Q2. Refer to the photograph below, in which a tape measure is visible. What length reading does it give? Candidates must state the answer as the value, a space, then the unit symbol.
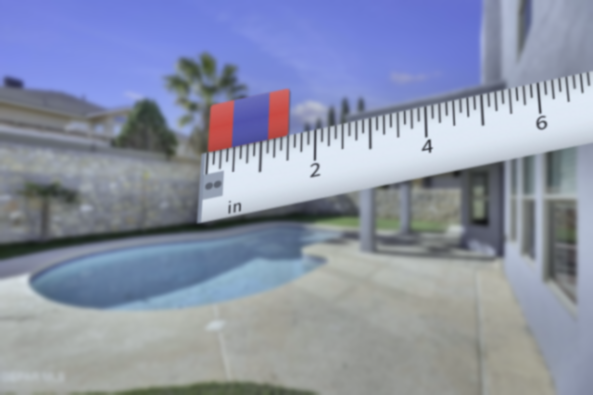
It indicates 1.5 in
